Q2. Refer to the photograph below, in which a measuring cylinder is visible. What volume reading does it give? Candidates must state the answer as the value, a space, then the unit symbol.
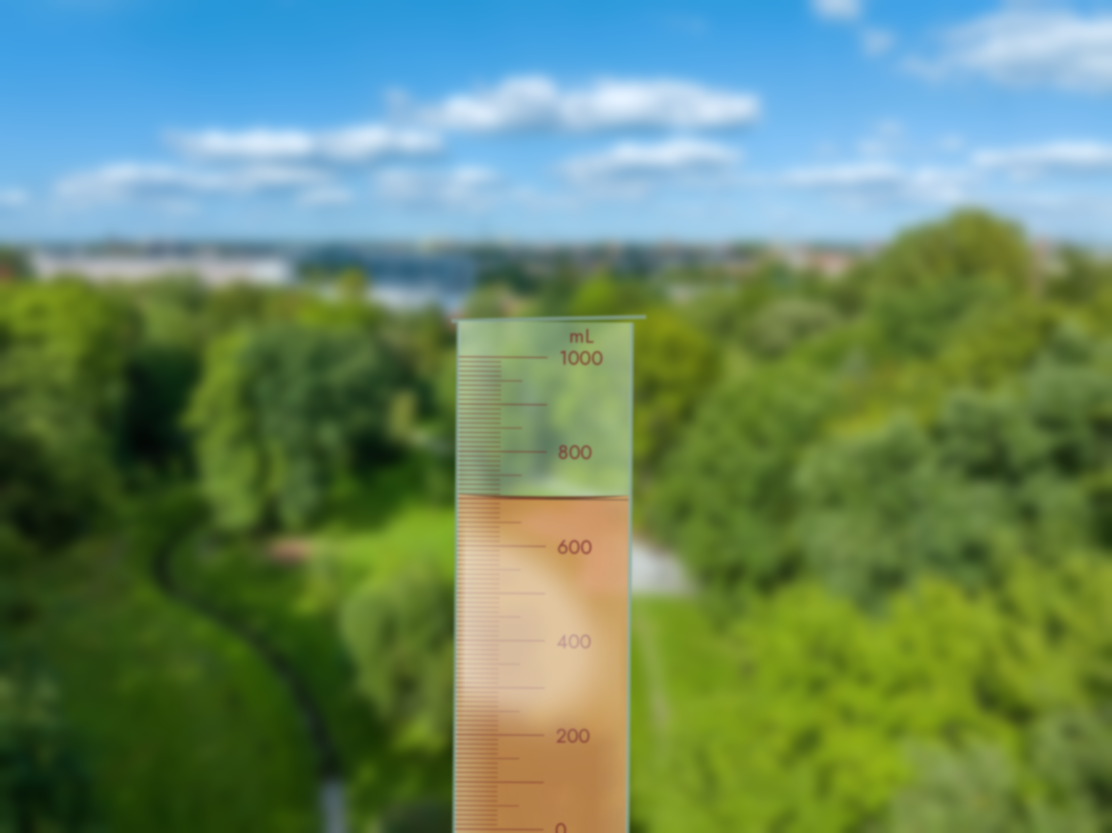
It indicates 700 mL
